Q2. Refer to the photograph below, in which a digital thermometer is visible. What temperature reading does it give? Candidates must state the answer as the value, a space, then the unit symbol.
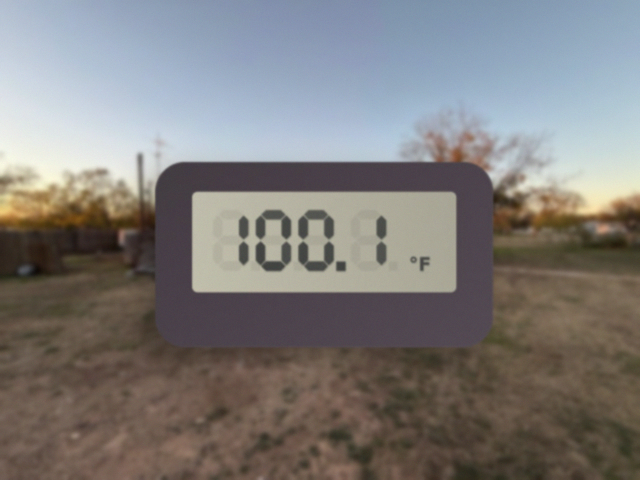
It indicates 100.1 °F
